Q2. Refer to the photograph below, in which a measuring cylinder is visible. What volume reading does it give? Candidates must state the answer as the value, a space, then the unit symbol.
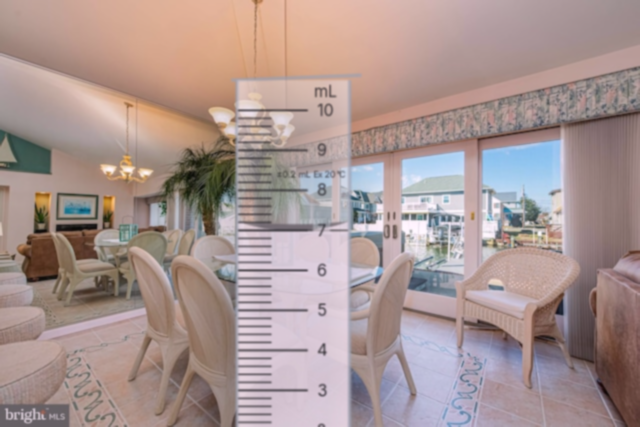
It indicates 7 mL
